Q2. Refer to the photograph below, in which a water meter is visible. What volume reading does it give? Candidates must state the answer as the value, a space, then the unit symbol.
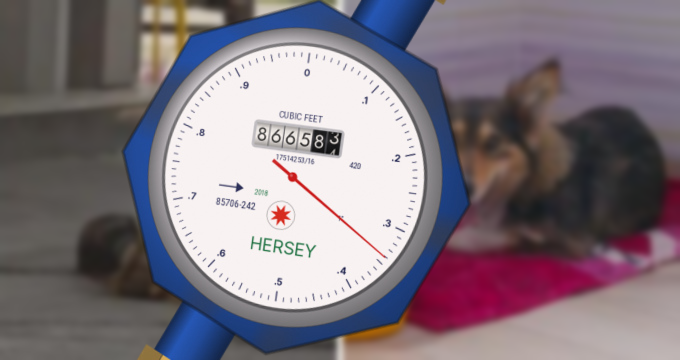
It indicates 866583.34 ft³
